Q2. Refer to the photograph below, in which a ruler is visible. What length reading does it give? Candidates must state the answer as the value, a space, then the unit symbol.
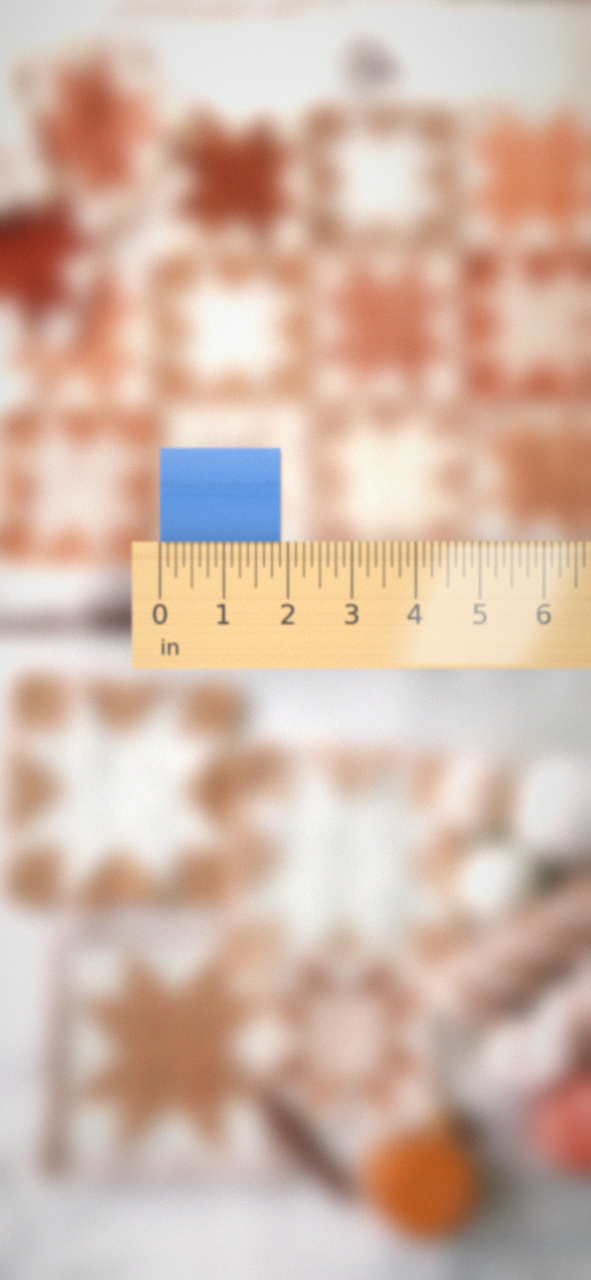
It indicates 1.875 in
